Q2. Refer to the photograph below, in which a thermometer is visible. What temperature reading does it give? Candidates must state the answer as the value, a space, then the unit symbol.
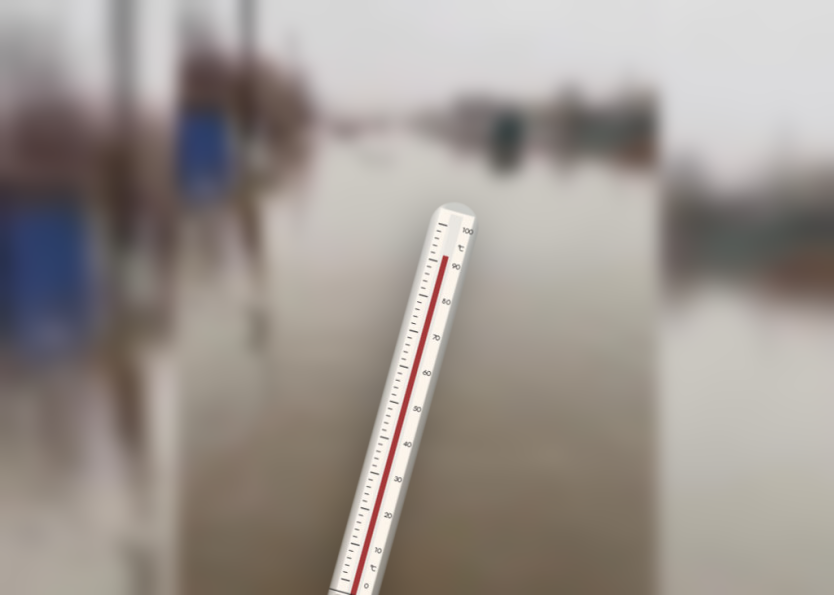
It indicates 92 °C
